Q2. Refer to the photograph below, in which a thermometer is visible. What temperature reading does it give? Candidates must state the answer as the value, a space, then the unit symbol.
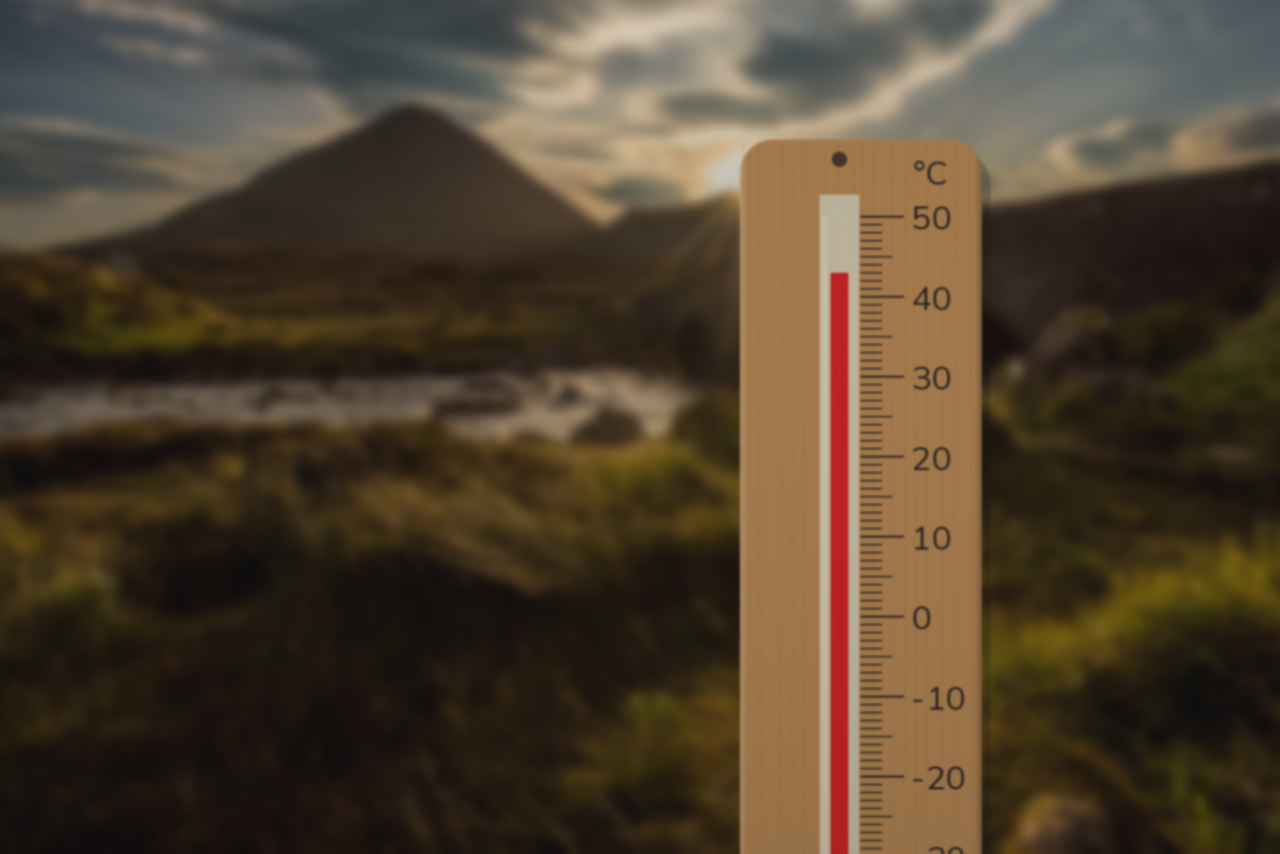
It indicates 43 °C
